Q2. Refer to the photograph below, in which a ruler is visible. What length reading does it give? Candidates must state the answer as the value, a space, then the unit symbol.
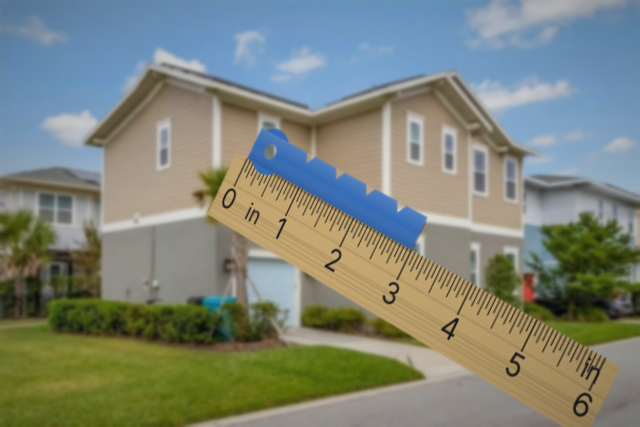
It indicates 3 in
